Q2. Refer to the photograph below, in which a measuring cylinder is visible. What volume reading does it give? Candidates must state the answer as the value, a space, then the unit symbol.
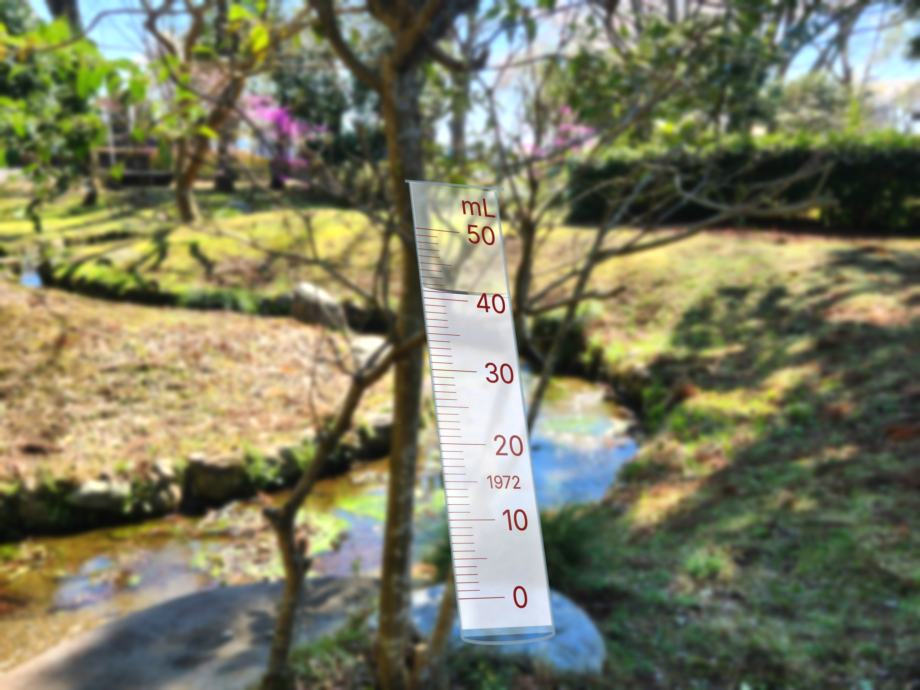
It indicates 41 mL
